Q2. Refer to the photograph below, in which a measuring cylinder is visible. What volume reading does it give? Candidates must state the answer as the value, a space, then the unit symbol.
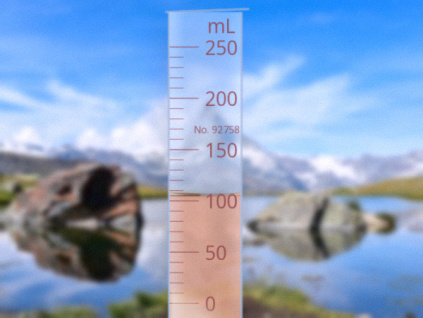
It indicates 105 mL
